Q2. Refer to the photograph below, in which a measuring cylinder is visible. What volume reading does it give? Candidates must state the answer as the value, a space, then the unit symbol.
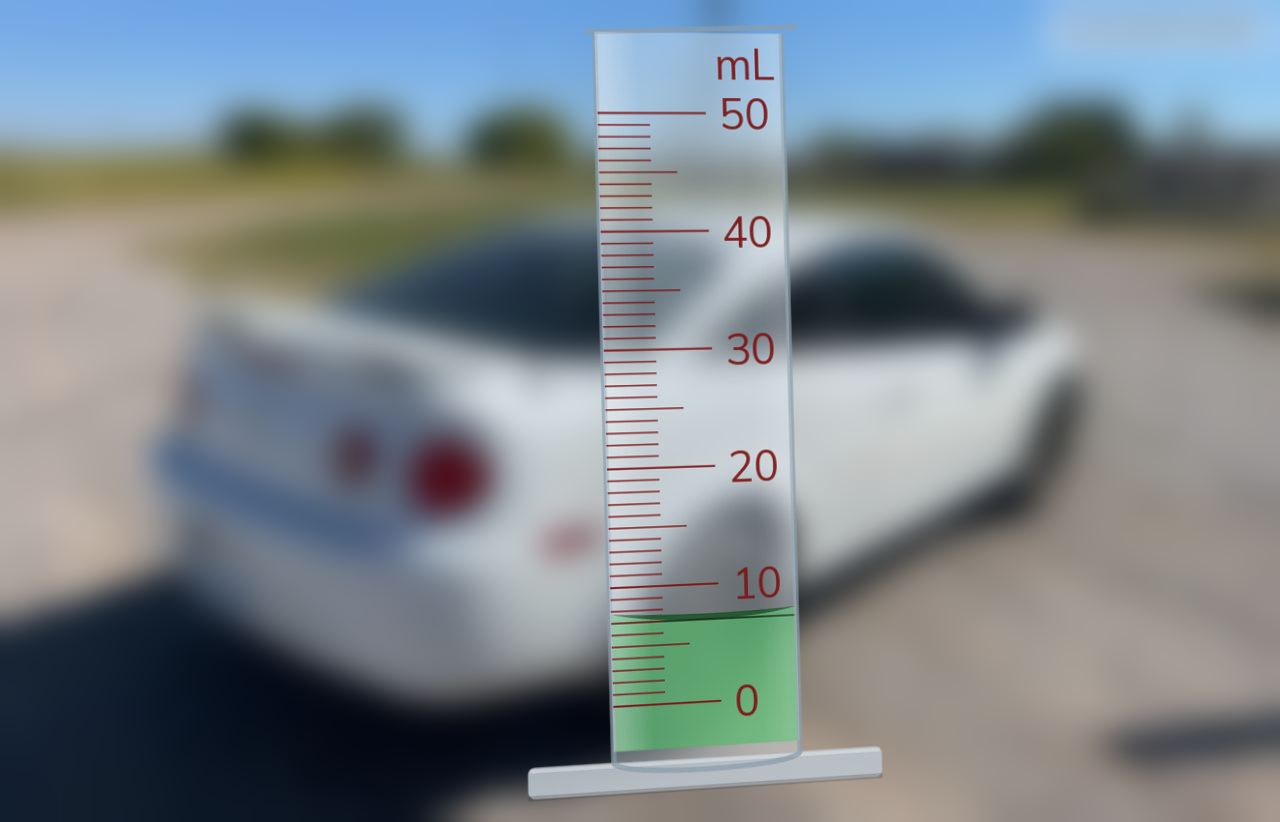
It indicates 7 mL
